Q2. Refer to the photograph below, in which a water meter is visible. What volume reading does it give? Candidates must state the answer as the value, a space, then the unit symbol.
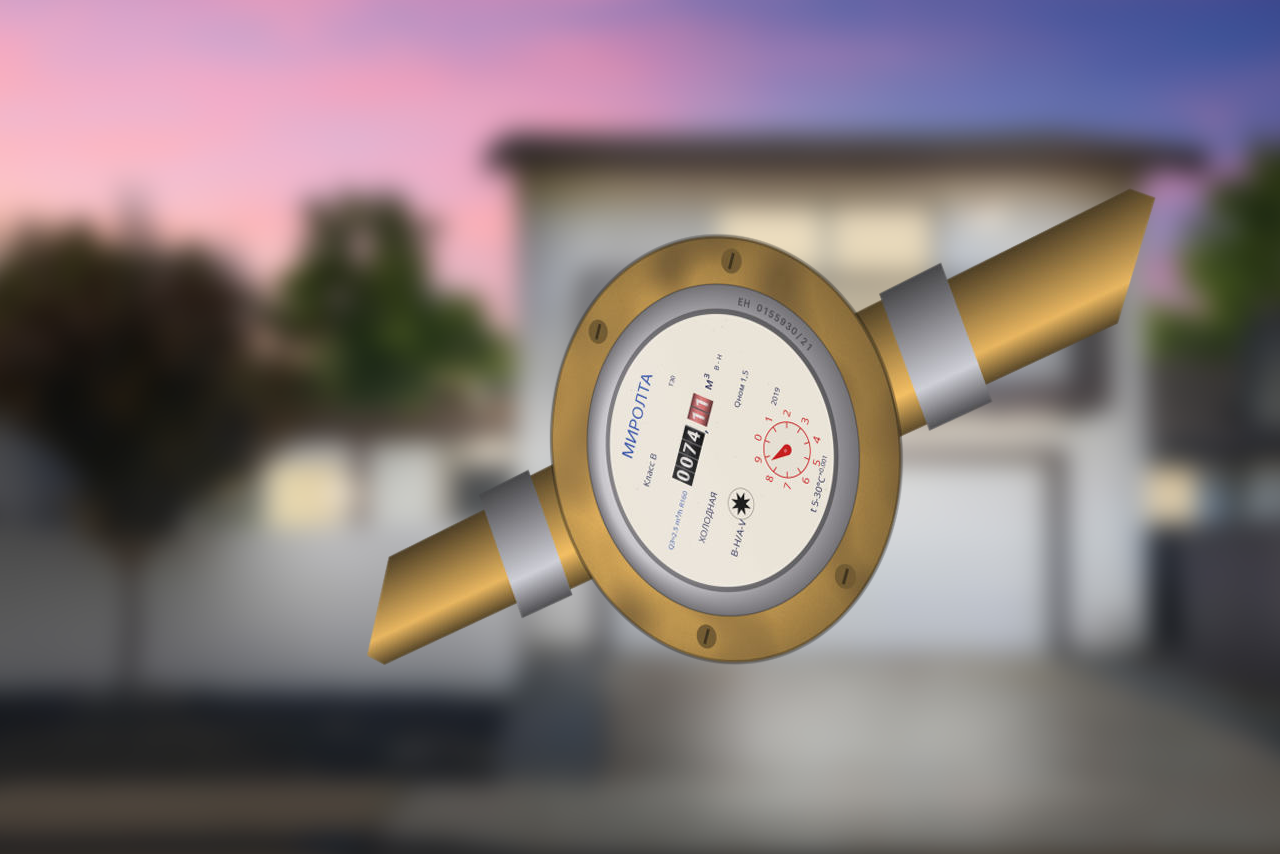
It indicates 74.118 m³
